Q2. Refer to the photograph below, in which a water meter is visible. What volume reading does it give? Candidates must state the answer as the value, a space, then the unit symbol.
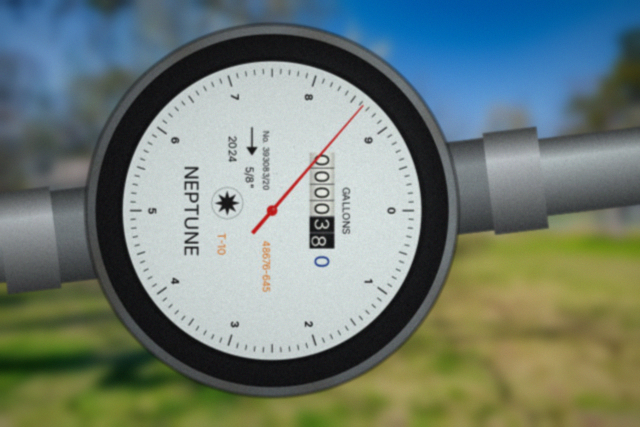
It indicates 378.6 gal
